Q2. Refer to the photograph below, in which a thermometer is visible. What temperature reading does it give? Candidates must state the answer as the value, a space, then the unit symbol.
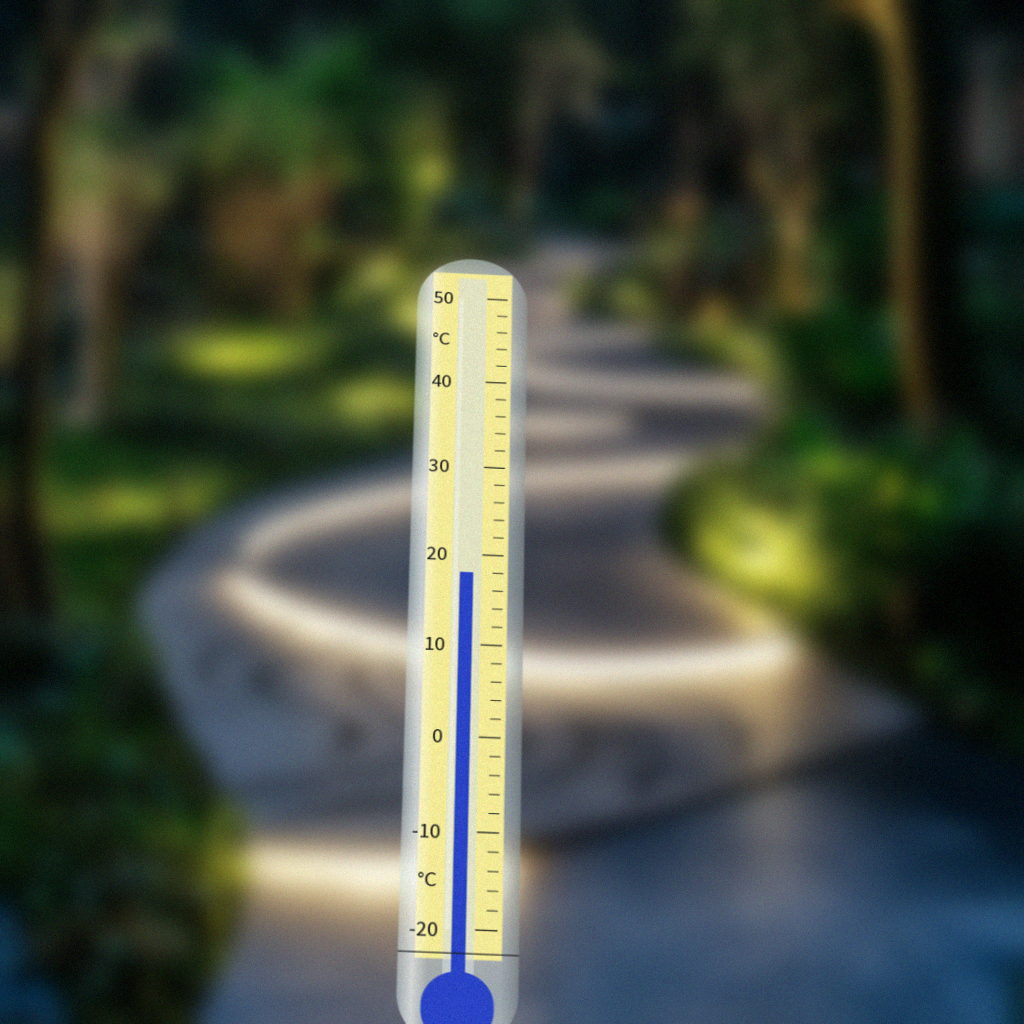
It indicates 18 °C
